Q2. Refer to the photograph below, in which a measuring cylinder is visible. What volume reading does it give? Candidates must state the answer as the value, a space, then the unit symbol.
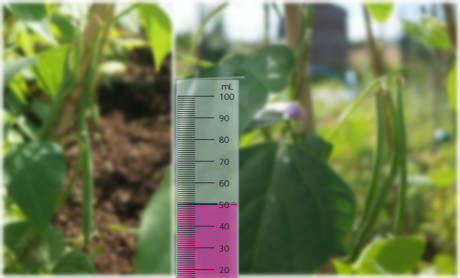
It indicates 50 mL
